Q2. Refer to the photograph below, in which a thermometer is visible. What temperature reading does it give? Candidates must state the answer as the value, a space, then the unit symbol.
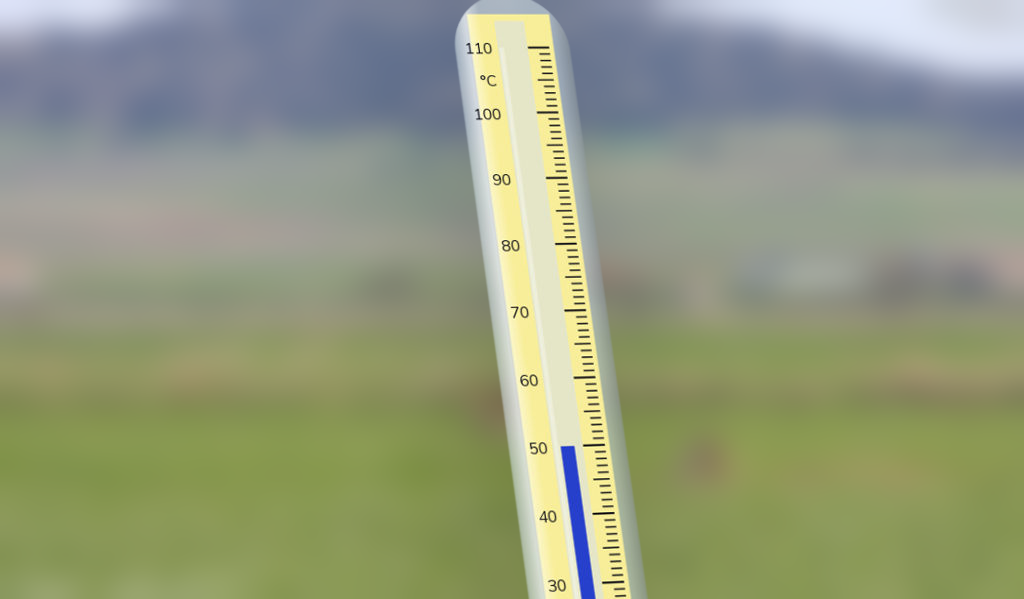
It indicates 50 °C
